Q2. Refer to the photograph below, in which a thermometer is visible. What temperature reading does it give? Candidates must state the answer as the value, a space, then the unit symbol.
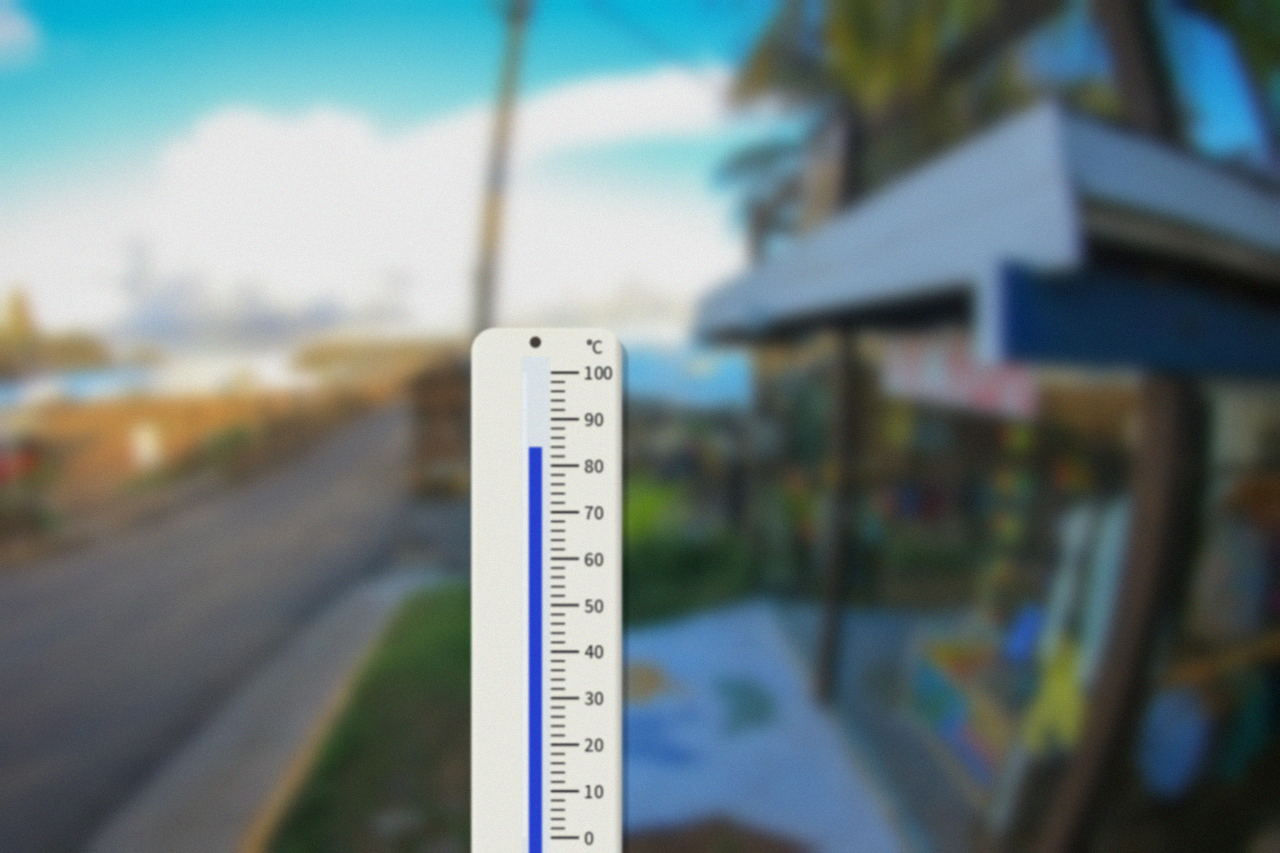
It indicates 84 °C
